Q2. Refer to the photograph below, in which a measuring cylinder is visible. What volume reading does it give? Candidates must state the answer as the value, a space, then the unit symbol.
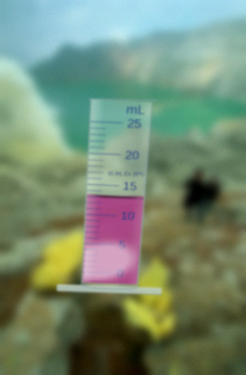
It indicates 13 mL
